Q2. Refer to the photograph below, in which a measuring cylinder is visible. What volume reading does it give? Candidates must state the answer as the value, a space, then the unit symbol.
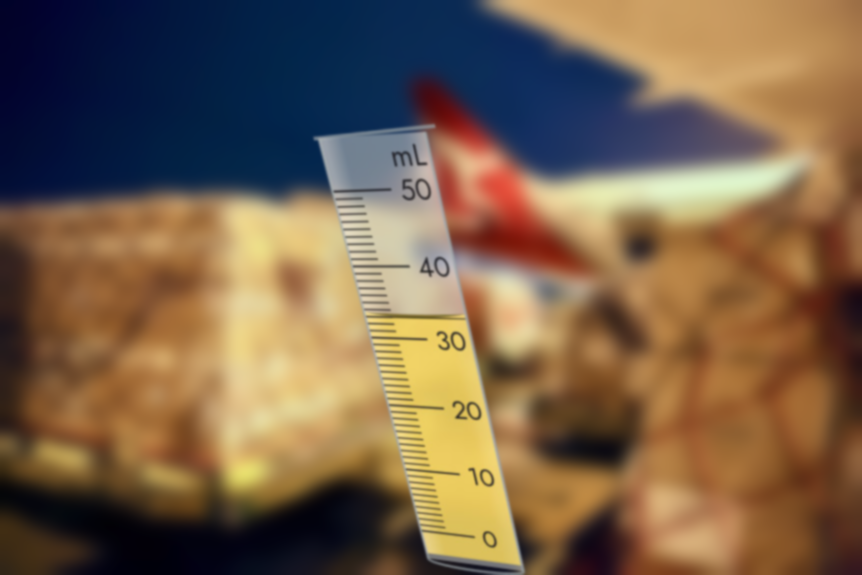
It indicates 33 mL
